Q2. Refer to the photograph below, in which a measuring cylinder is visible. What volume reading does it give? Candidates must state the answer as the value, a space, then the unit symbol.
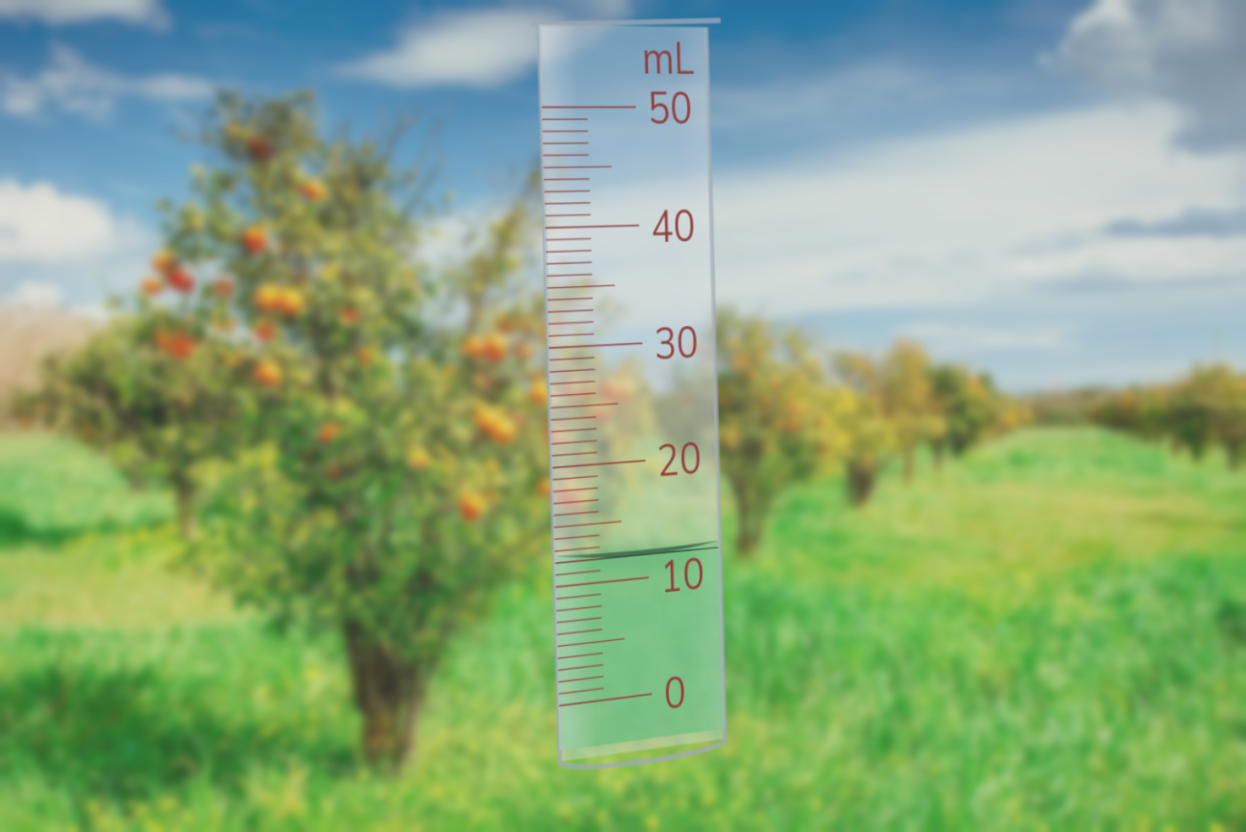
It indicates 12 mL
